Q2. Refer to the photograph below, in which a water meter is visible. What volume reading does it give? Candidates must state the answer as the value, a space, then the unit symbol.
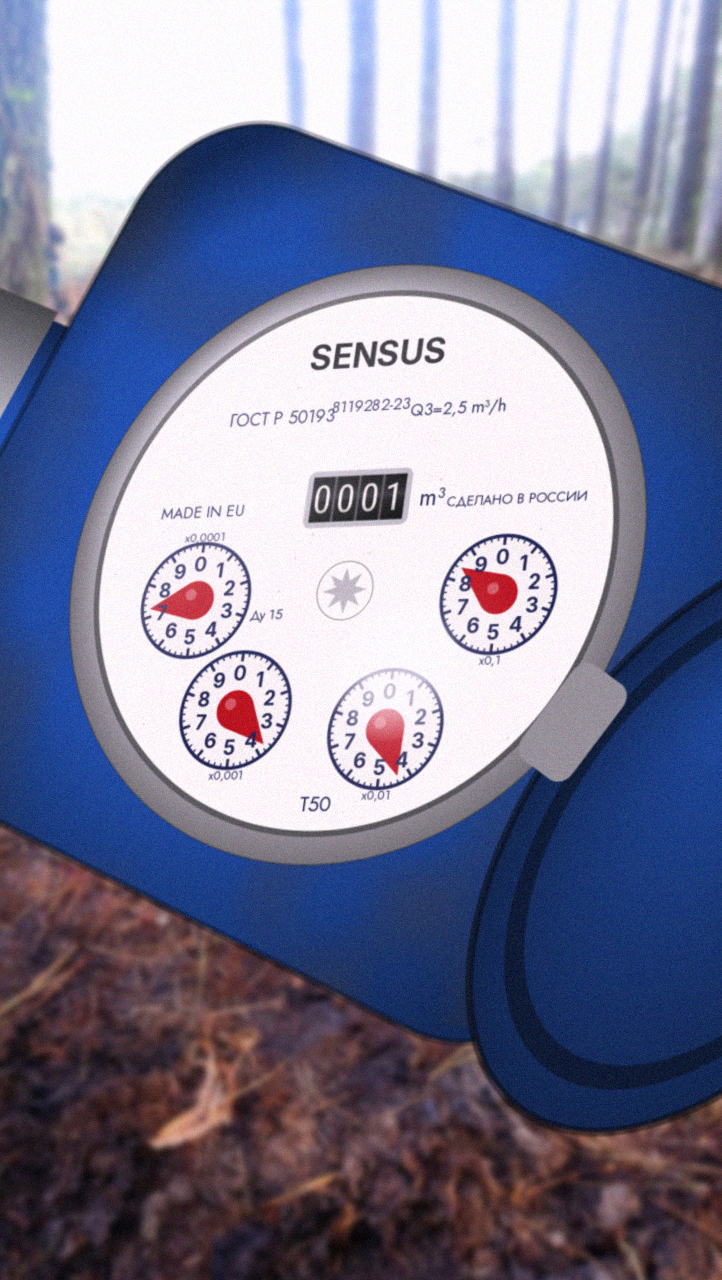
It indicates 1.8437 m³
